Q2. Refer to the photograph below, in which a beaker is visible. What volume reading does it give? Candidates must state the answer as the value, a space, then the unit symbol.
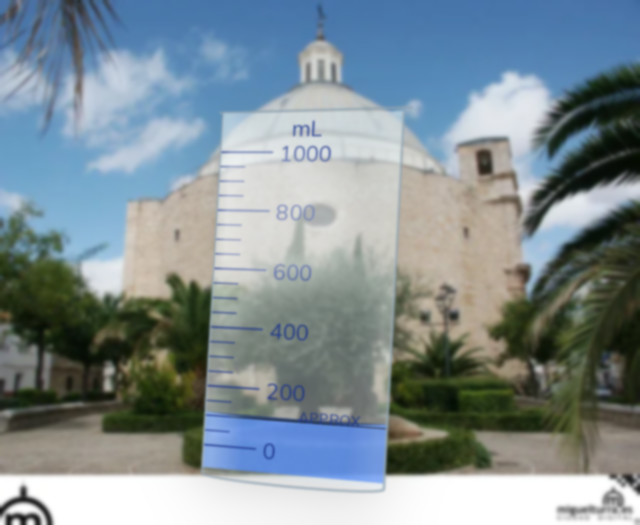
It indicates 100 mL
